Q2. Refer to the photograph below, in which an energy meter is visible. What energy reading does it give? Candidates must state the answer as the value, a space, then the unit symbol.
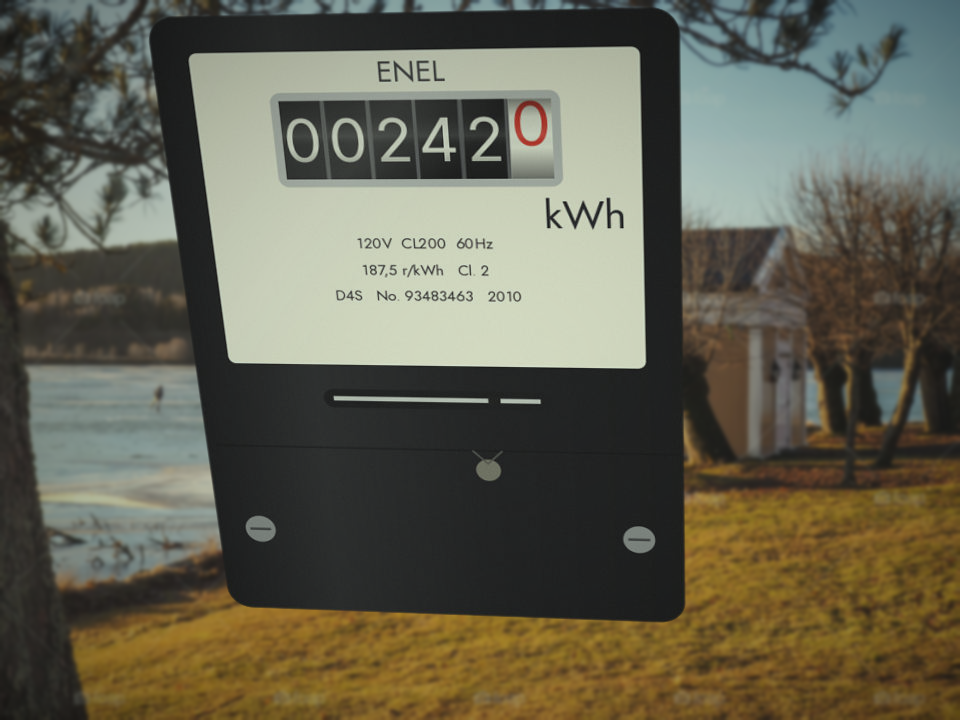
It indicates 242.0 kWh
